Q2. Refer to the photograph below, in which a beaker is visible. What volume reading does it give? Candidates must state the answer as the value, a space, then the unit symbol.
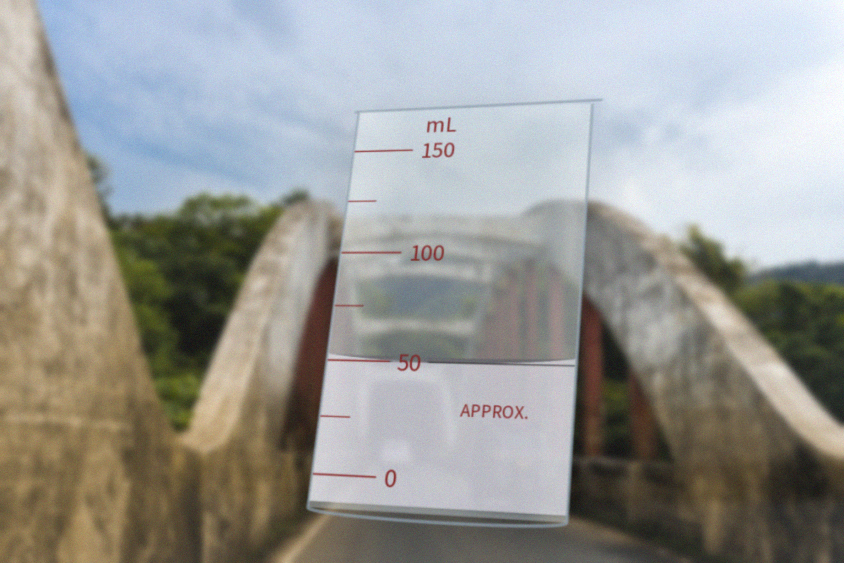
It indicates 50 mL
